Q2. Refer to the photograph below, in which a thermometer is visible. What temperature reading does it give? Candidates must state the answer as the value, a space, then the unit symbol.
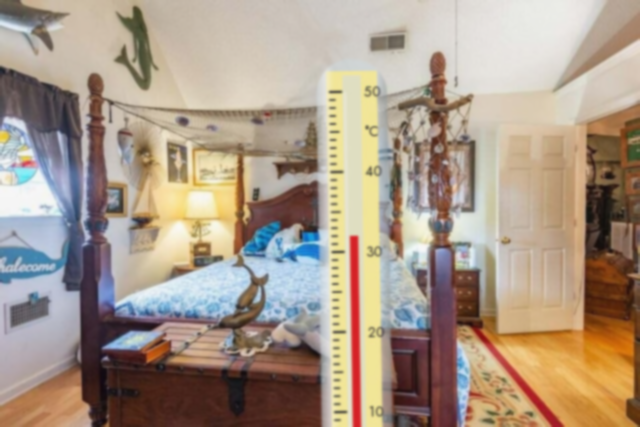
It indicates 32 °C
